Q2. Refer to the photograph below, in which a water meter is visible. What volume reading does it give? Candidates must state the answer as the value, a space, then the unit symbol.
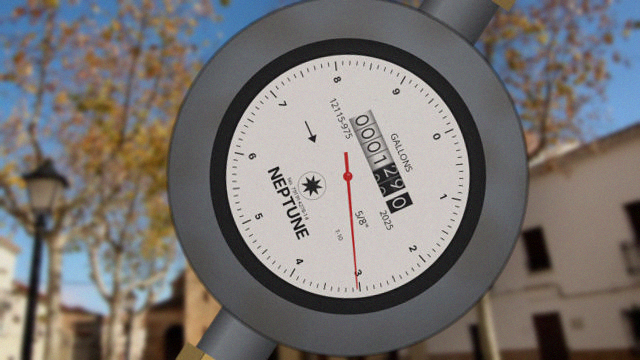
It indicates 1293.0 gal
